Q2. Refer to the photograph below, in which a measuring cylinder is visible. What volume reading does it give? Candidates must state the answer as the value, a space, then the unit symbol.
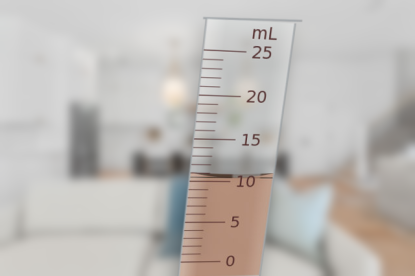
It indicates 10.5 mL
